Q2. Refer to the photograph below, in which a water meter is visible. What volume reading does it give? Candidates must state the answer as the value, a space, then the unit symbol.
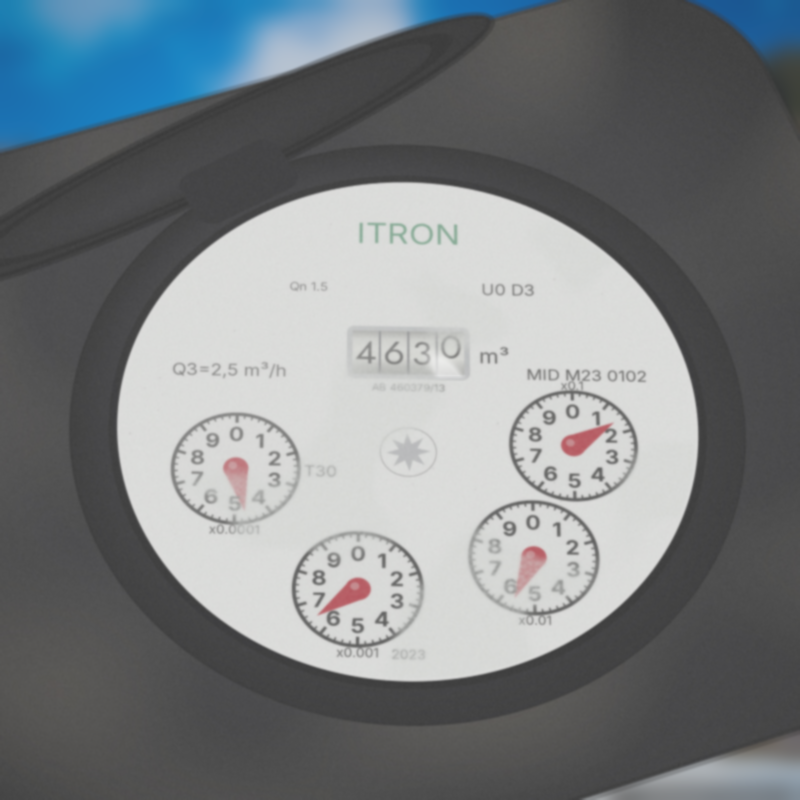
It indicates 4630.1564 m³
